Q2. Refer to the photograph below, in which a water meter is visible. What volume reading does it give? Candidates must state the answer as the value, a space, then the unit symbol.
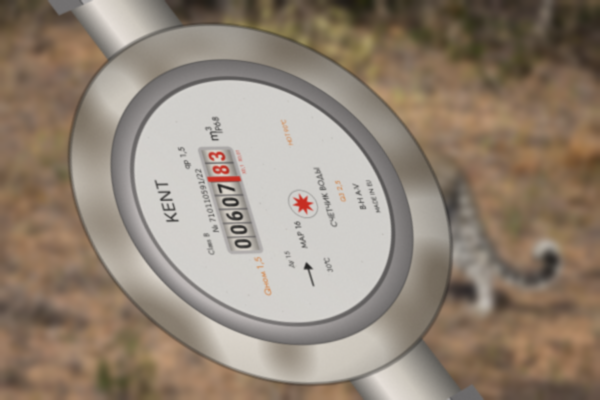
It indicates 607.83 m³
